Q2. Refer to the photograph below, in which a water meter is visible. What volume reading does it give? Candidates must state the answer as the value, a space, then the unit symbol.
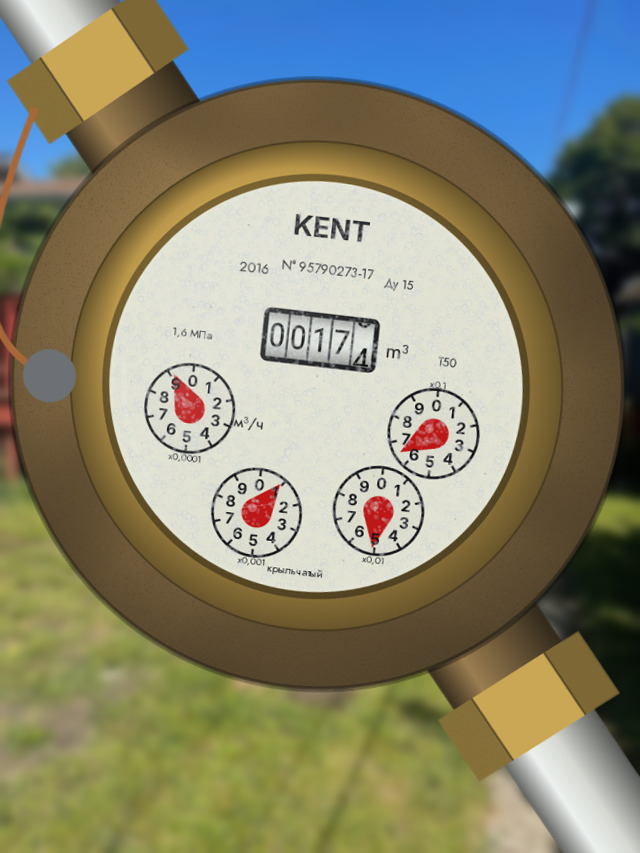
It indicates 173.6509 m³
